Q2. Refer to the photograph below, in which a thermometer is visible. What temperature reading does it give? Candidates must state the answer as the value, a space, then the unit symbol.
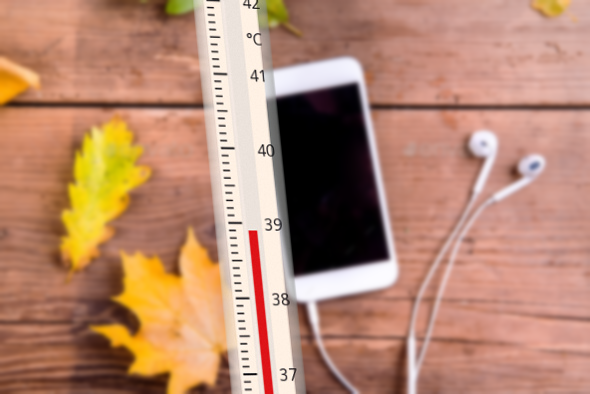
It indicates 38.9 °C
